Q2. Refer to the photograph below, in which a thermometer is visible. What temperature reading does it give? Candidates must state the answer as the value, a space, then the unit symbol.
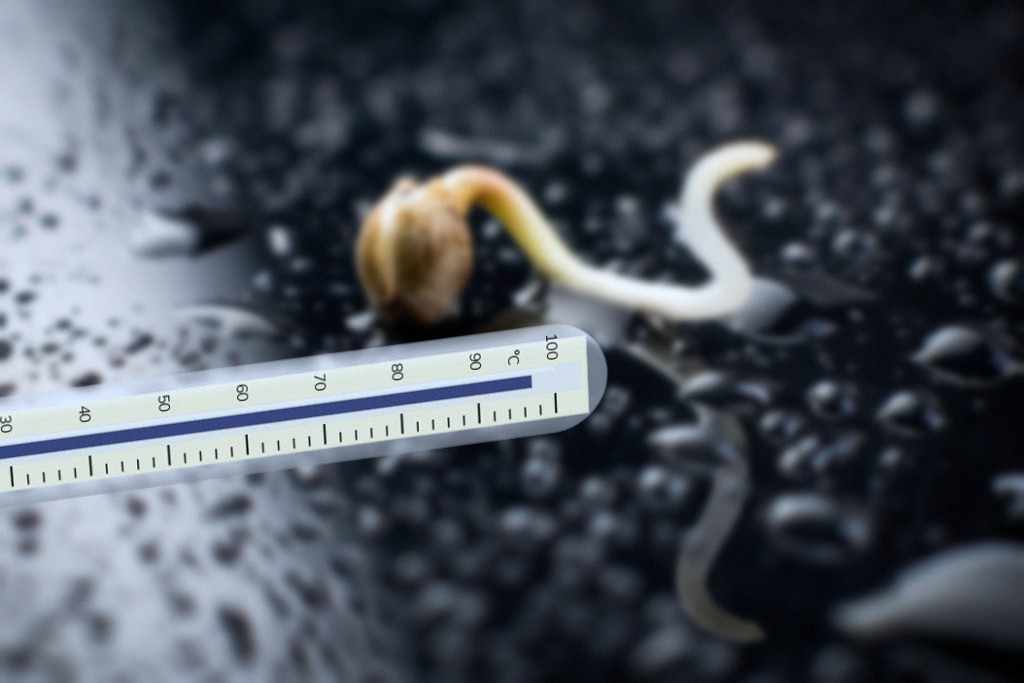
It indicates 97 °C
